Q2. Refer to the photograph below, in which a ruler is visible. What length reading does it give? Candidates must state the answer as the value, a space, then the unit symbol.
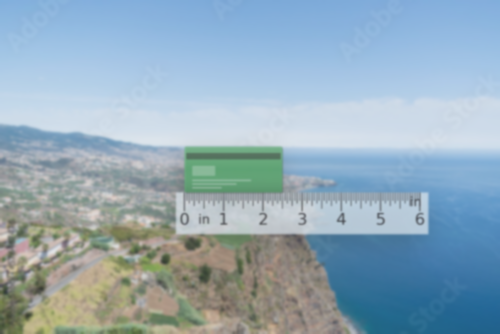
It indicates 2.5 in
